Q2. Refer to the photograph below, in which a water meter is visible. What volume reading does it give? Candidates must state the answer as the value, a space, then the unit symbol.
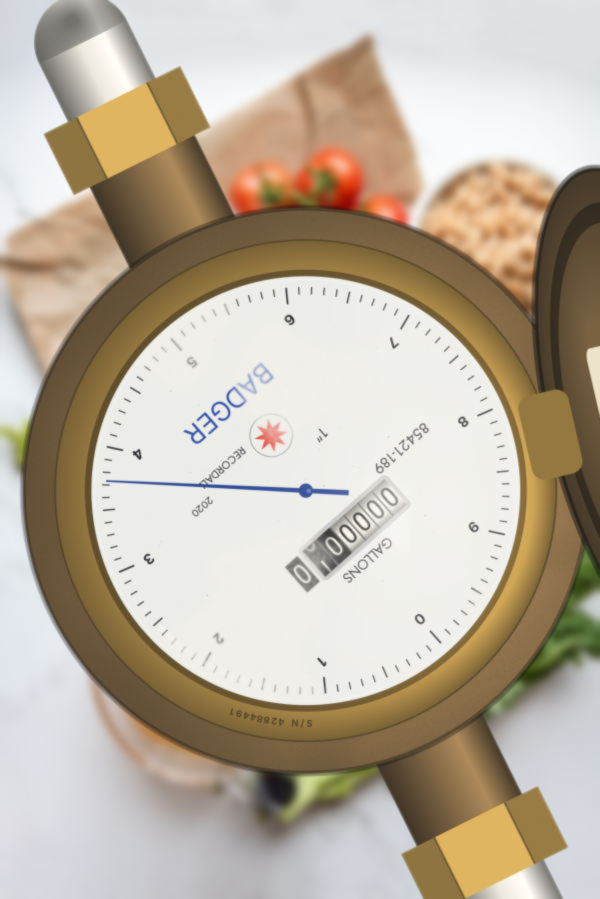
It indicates 13.7 gal
